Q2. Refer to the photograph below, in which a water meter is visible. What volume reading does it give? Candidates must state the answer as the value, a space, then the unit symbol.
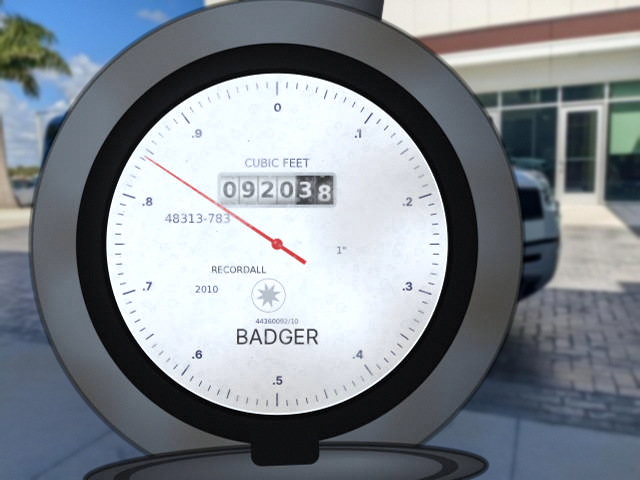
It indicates 92037.84 ft³
